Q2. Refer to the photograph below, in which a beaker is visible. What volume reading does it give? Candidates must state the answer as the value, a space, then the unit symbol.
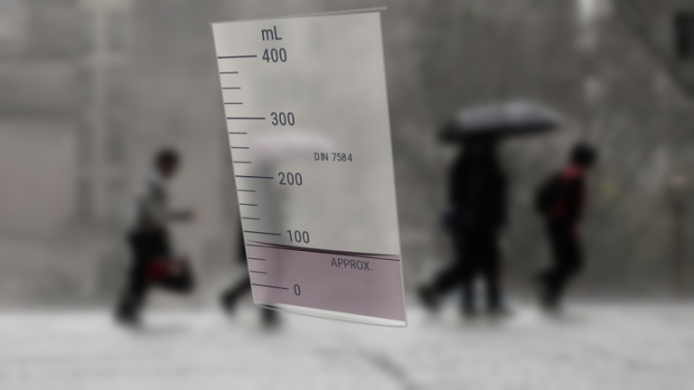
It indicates 75 mL
